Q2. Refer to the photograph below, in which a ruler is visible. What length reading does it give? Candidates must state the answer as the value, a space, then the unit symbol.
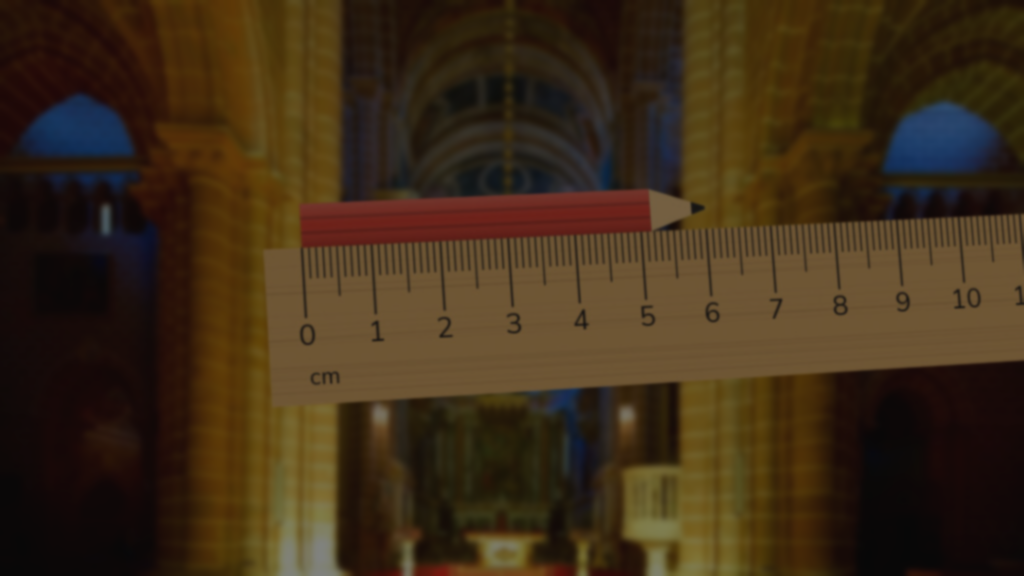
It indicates 6 cm
